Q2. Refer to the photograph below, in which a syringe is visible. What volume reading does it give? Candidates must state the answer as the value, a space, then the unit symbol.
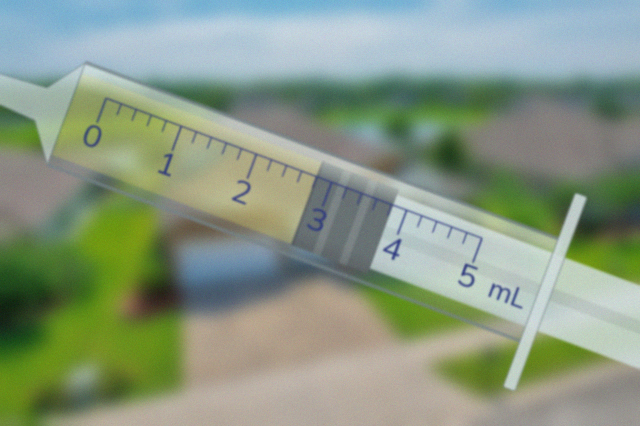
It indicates 2.8 mL
